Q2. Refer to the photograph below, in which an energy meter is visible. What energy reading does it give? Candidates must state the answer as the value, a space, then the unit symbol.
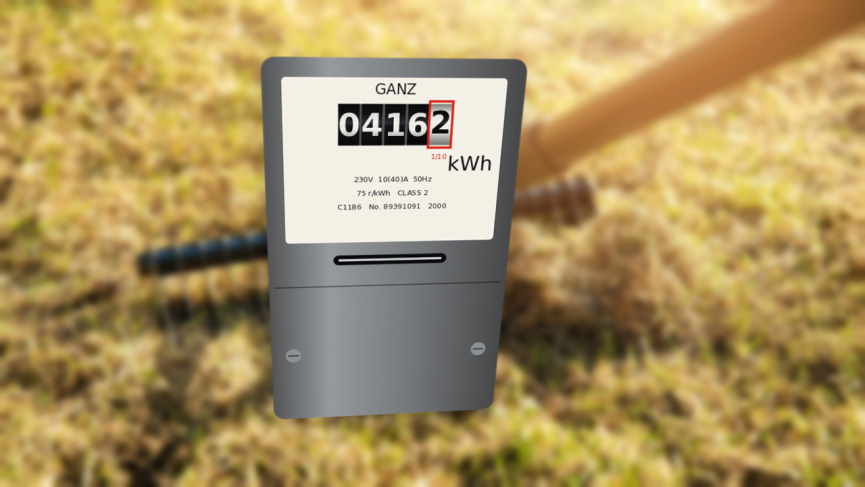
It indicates 416.2 kWh
